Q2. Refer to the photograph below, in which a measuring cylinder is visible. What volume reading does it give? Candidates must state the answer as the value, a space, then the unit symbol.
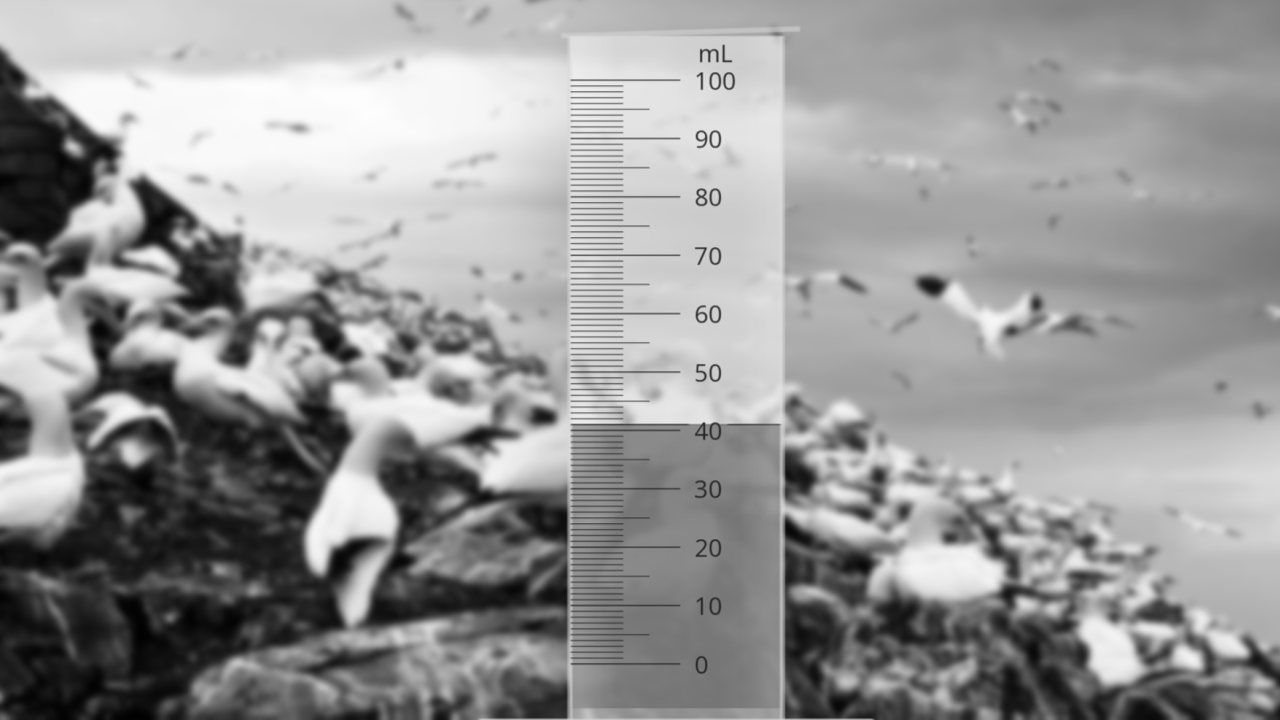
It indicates 41 mL
